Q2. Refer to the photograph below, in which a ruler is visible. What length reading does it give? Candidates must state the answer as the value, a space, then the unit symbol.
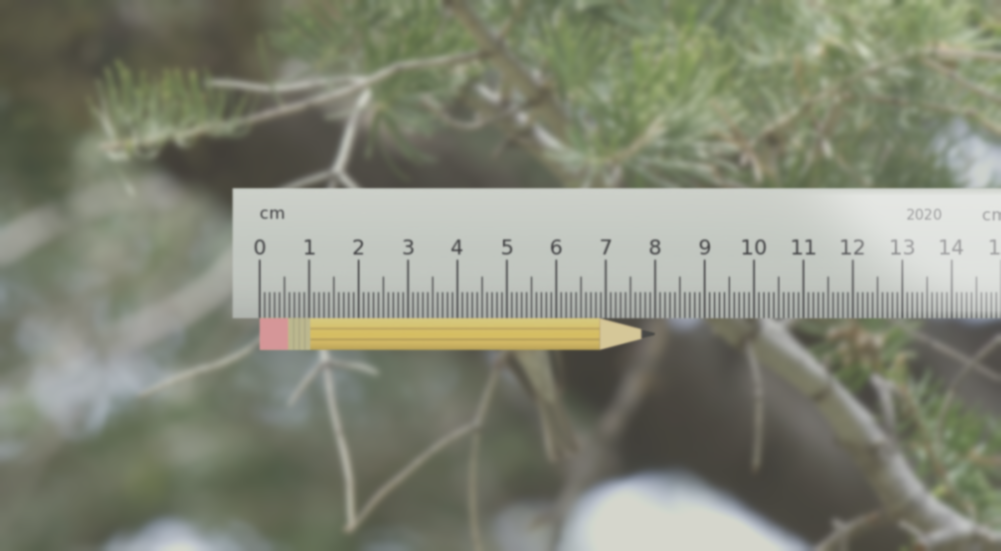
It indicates 8 cm
